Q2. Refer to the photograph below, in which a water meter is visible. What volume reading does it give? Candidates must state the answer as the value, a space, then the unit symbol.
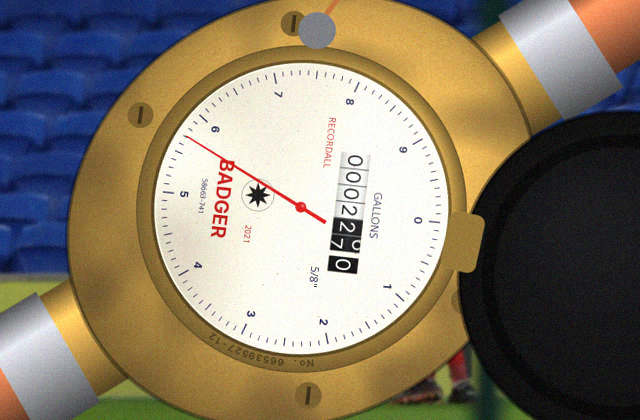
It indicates 2265.7 gal
